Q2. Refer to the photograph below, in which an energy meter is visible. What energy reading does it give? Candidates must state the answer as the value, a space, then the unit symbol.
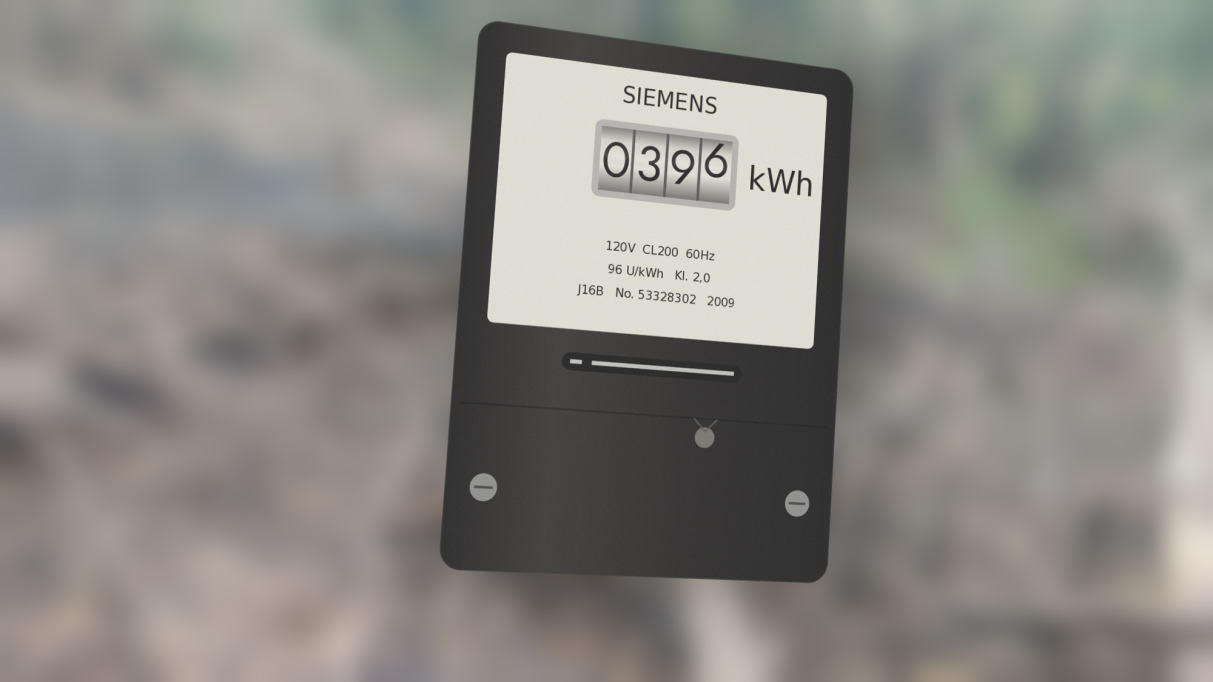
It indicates 396 kWh
